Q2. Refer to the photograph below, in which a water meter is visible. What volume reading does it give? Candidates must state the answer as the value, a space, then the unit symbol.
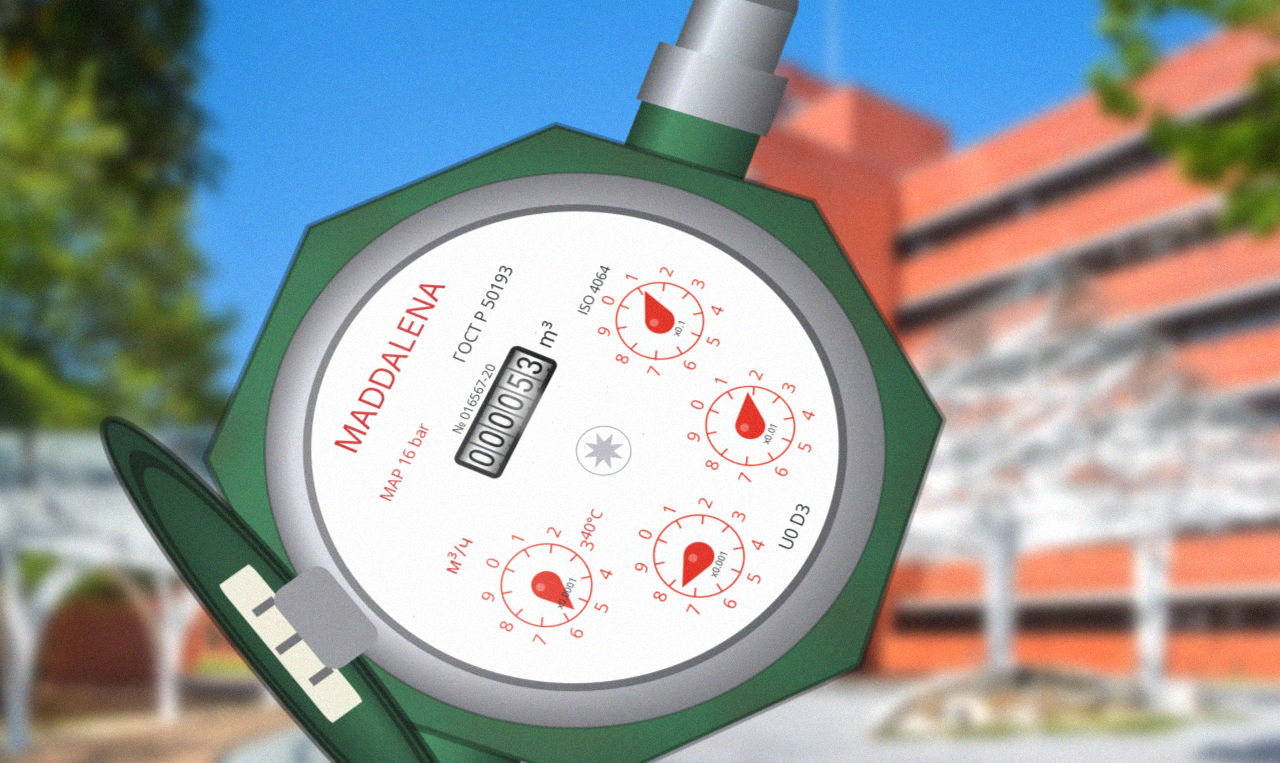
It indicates 53.1175 m³
